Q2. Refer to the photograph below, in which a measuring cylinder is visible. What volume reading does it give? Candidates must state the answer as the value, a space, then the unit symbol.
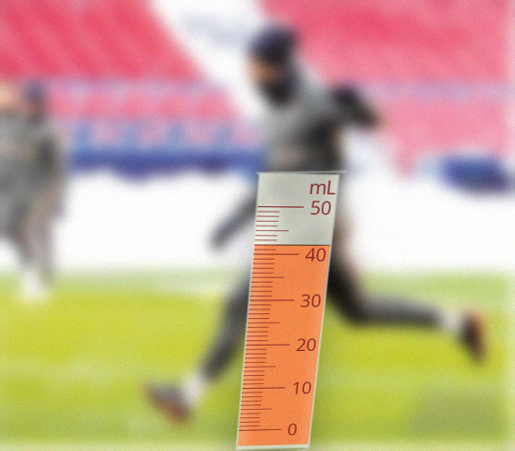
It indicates 42 mL
